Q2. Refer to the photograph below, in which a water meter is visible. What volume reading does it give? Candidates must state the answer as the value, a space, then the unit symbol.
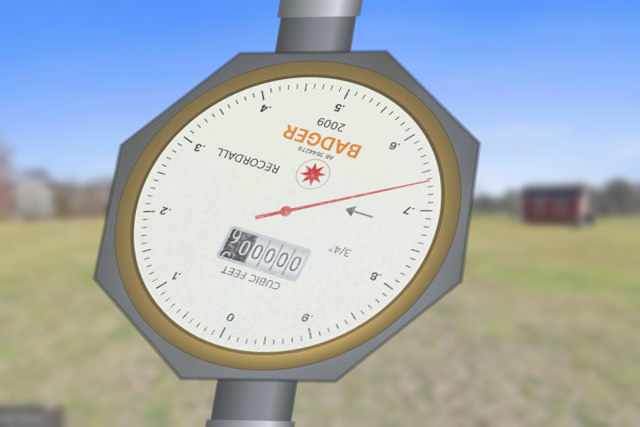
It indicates 5.66 ft³
